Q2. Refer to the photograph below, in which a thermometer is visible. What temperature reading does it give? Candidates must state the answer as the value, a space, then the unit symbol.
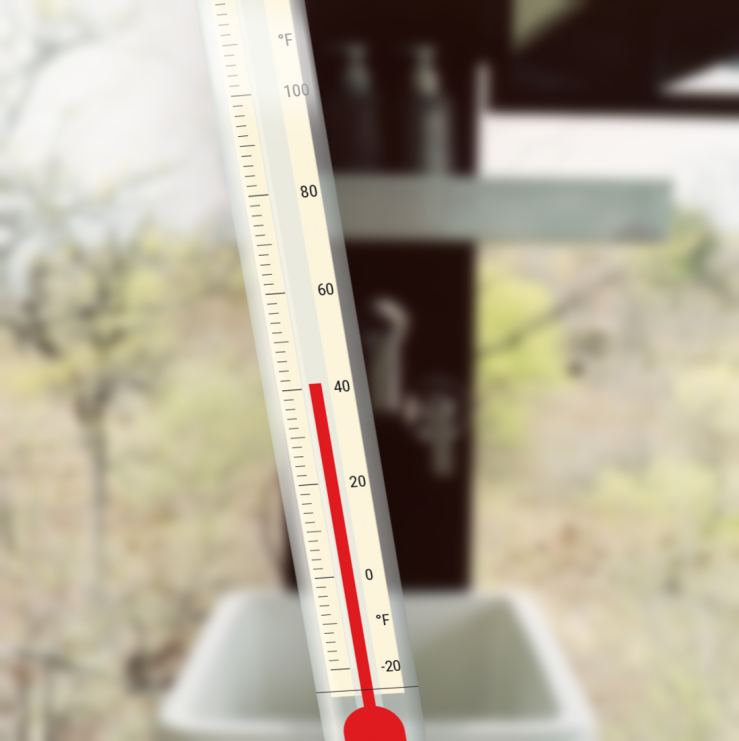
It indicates 41 °F
